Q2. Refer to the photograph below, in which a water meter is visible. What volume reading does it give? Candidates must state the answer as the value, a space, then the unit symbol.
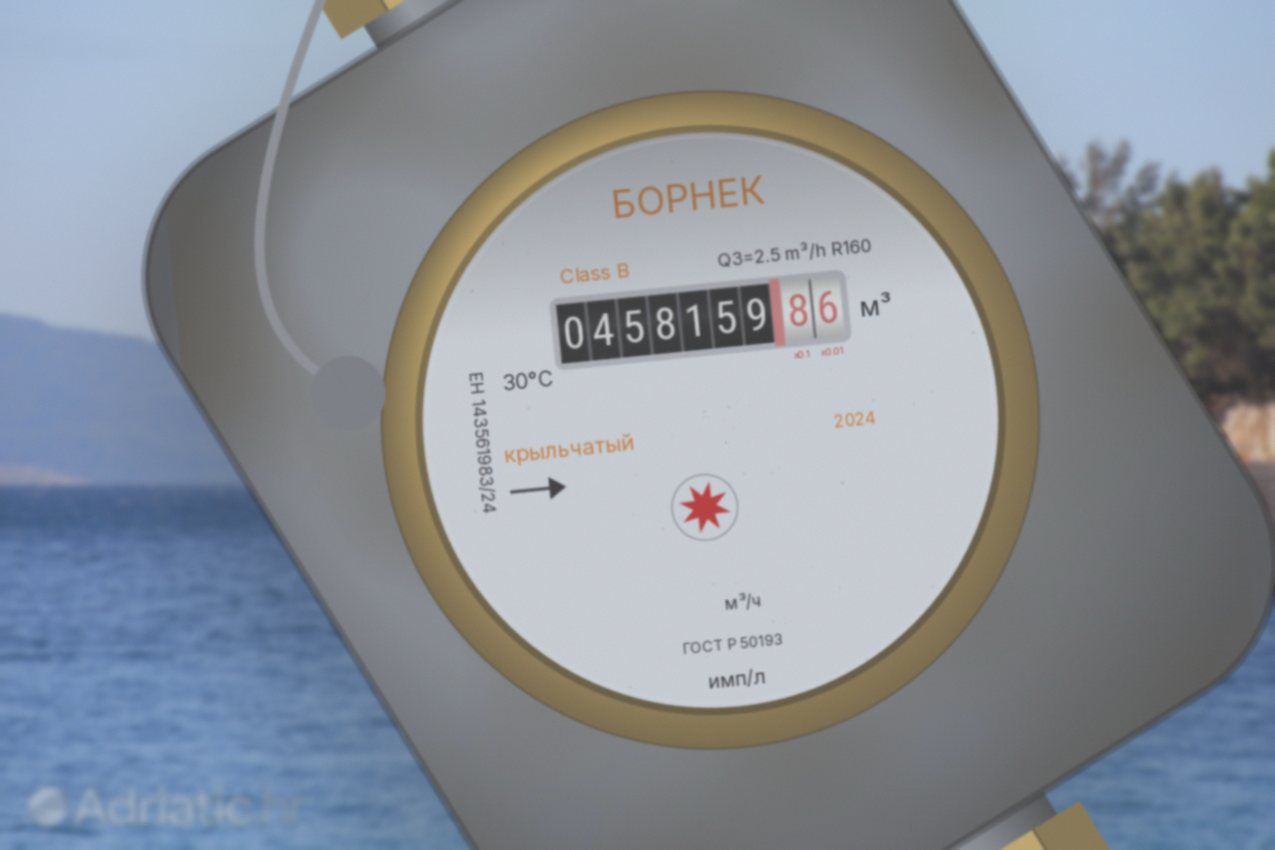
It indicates 458159.86 m³
